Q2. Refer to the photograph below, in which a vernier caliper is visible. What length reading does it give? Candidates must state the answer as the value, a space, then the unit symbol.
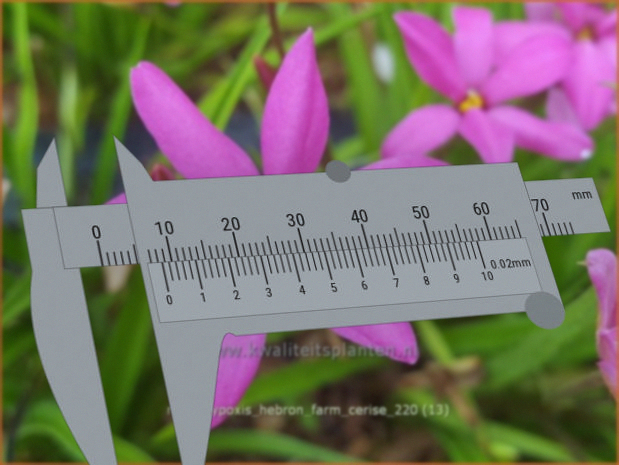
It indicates 8.6 mm
